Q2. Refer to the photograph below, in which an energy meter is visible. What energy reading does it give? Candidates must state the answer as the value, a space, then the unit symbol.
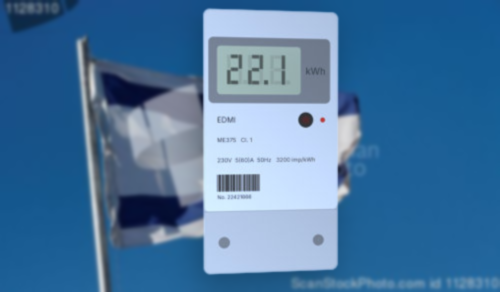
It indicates 22.1 kWh
